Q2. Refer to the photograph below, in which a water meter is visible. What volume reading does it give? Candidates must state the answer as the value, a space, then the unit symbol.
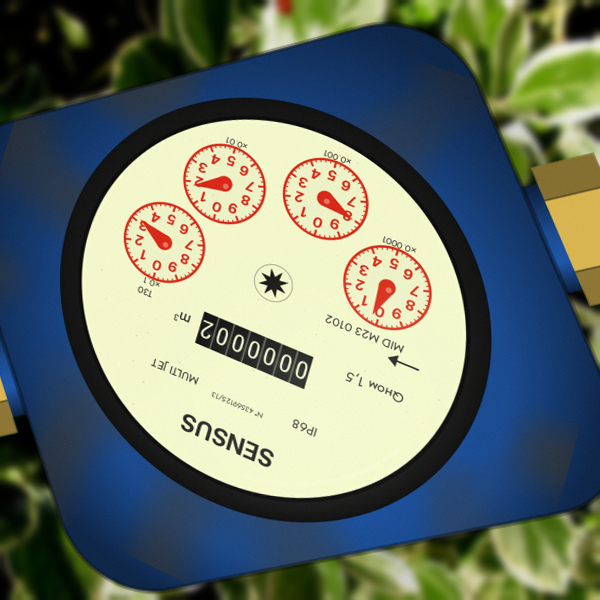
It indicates 2.3180 m³
